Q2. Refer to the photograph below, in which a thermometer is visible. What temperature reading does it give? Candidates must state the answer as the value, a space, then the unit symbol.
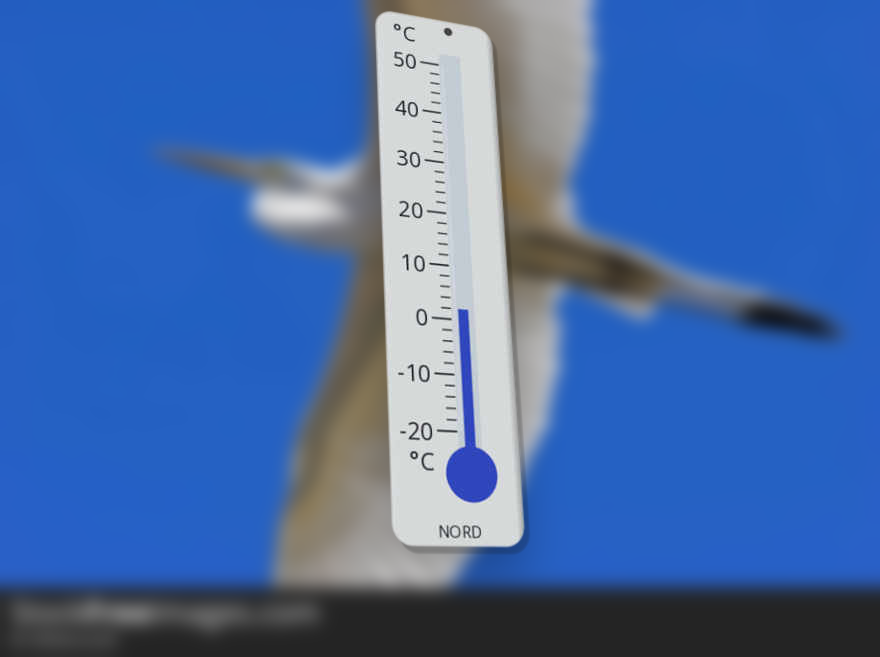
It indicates 2 °C
